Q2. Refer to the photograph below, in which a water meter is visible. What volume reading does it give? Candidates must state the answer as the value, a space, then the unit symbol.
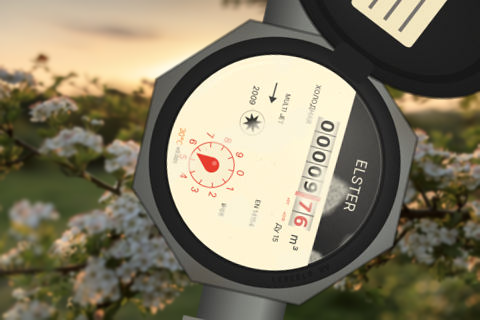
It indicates 9.765 m³
